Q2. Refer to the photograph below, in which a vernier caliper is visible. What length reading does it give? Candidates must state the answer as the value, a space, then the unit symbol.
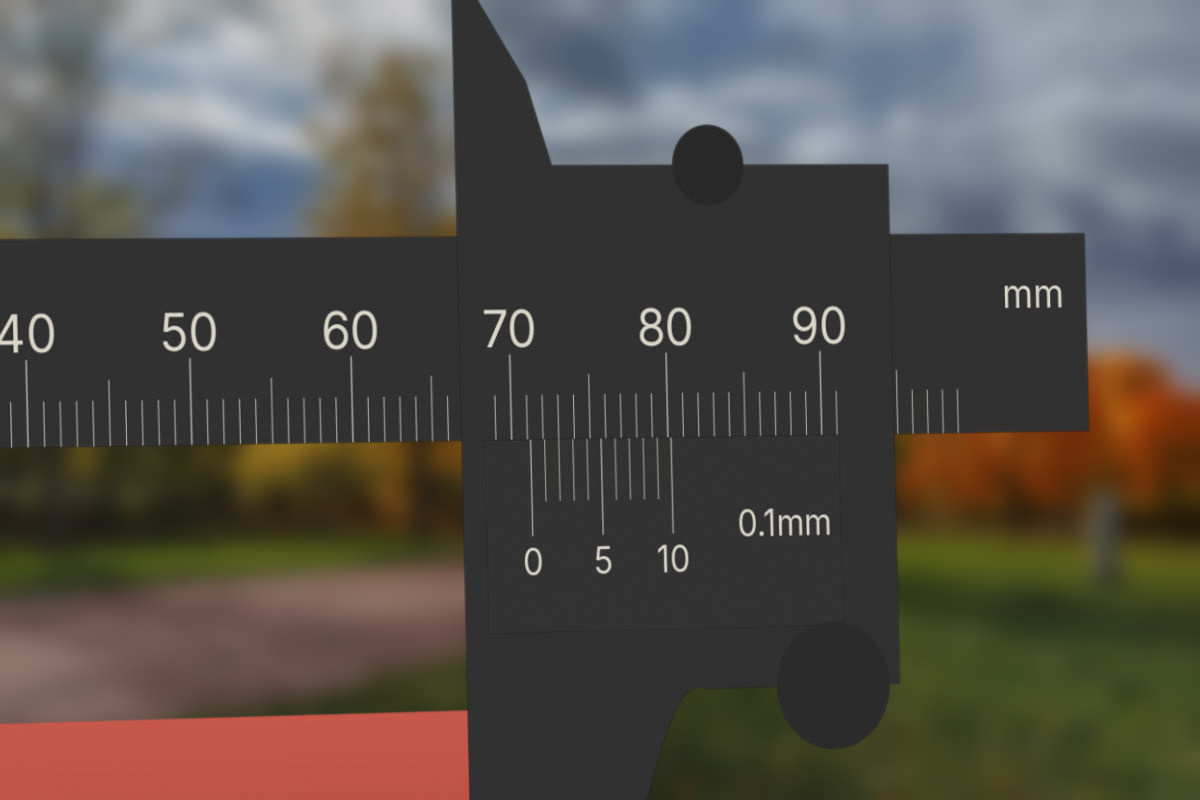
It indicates 71.2 mm
